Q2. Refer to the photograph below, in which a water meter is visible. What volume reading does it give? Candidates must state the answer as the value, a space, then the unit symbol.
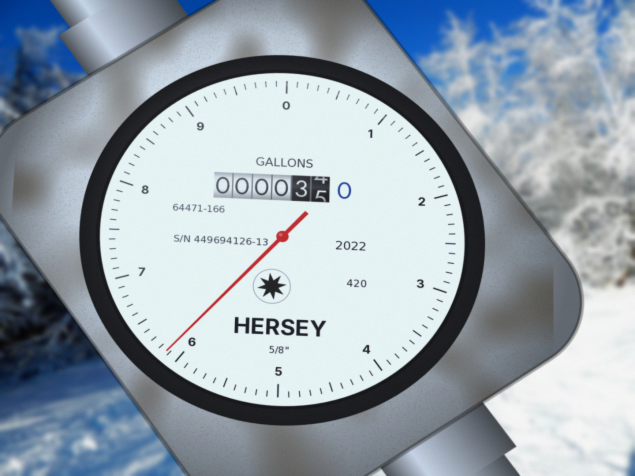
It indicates 346.1 gal
